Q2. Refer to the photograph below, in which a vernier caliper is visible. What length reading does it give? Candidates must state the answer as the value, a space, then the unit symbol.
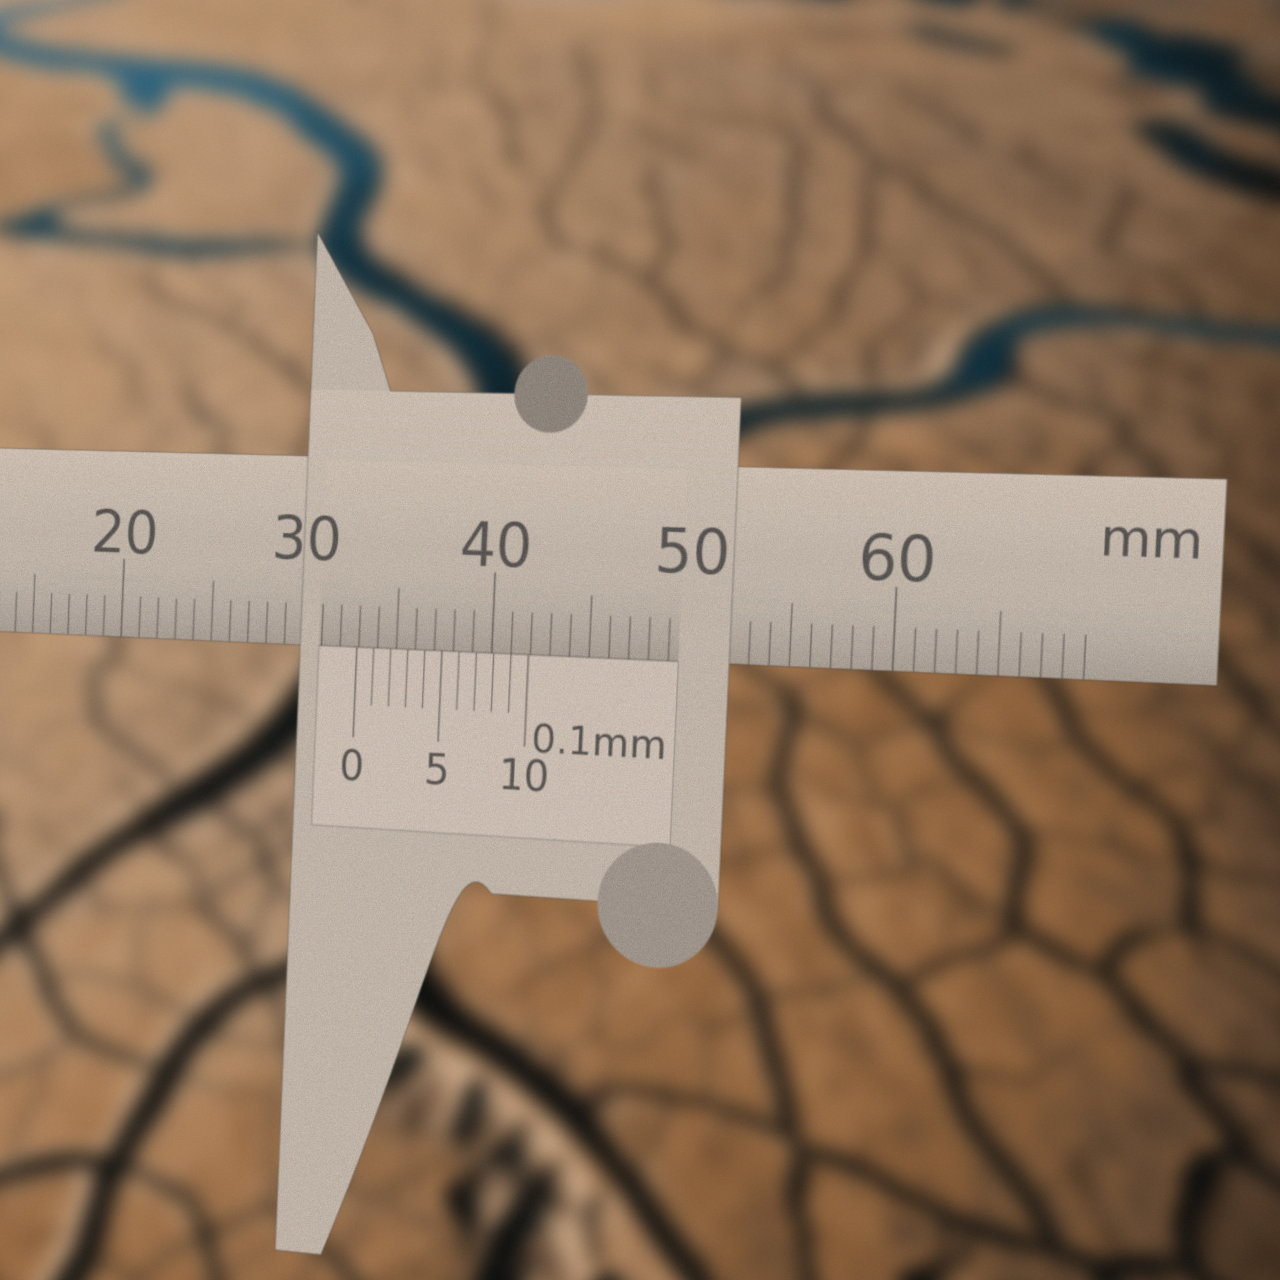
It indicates 32.9 mm
